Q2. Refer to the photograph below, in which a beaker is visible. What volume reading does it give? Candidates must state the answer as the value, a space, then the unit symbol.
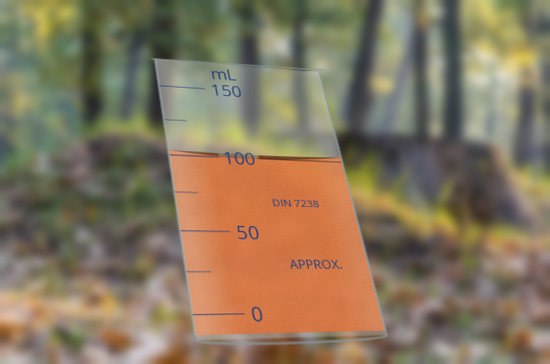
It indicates 100 mL
